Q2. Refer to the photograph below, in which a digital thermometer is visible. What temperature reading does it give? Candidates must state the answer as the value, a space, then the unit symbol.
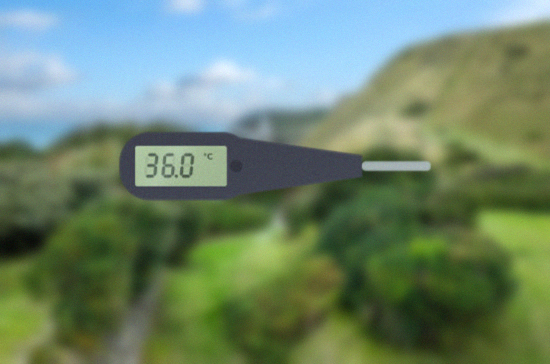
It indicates 36.0 °C
